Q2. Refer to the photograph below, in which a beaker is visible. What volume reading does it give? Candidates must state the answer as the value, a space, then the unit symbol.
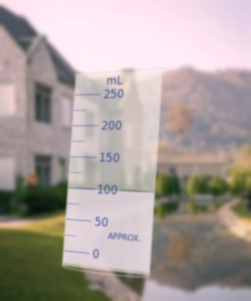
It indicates 100 mL
